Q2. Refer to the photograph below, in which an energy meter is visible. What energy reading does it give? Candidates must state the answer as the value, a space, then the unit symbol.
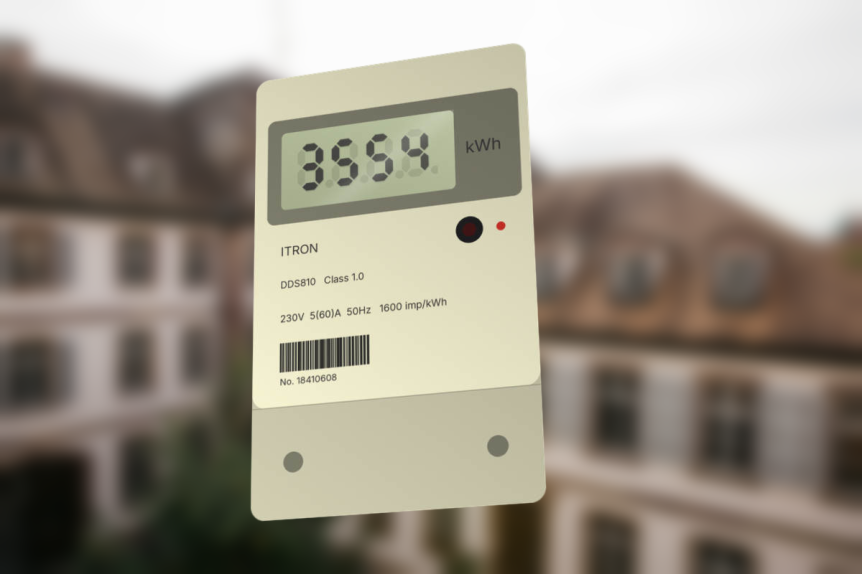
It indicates 3554 kWh
